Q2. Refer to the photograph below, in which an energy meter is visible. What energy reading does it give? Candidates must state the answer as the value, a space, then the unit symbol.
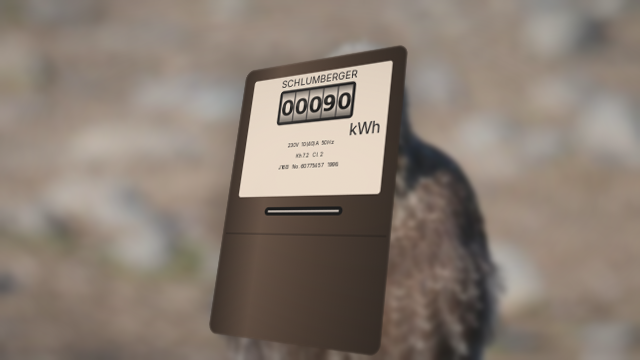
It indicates 90 kWh
